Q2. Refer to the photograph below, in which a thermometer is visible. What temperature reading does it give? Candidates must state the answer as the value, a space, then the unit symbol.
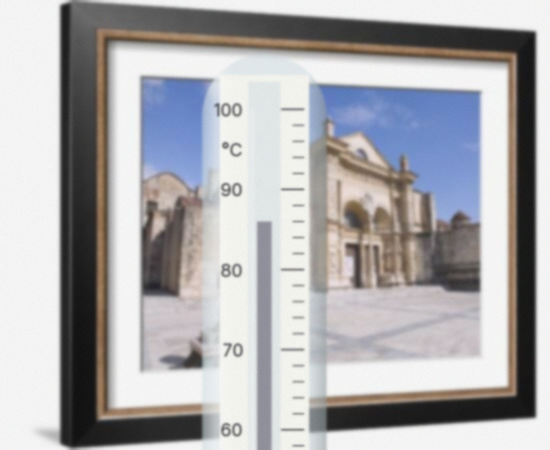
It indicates 86 °C
